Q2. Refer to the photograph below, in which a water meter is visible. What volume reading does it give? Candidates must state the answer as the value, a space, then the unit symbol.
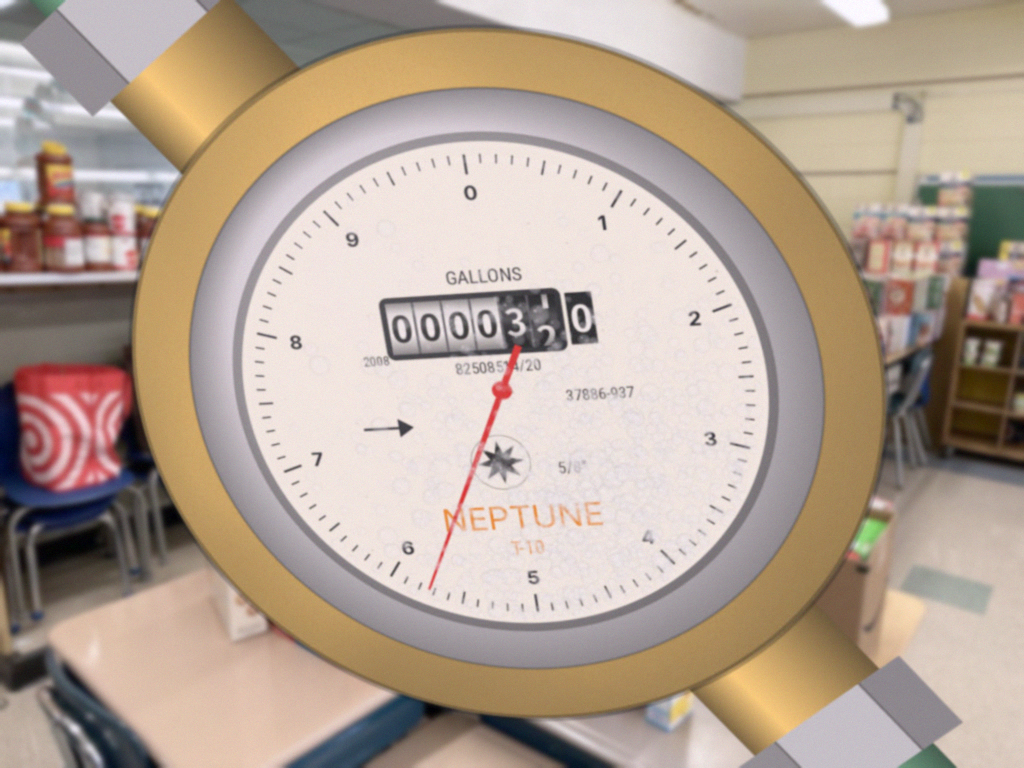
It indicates 315.7 gal
